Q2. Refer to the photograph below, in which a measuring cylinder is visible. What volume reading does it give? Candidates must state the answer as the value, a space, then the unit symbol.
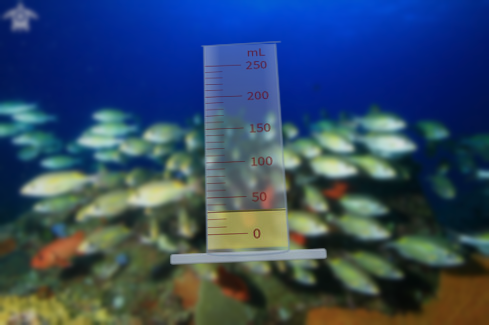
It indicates 30 mL
